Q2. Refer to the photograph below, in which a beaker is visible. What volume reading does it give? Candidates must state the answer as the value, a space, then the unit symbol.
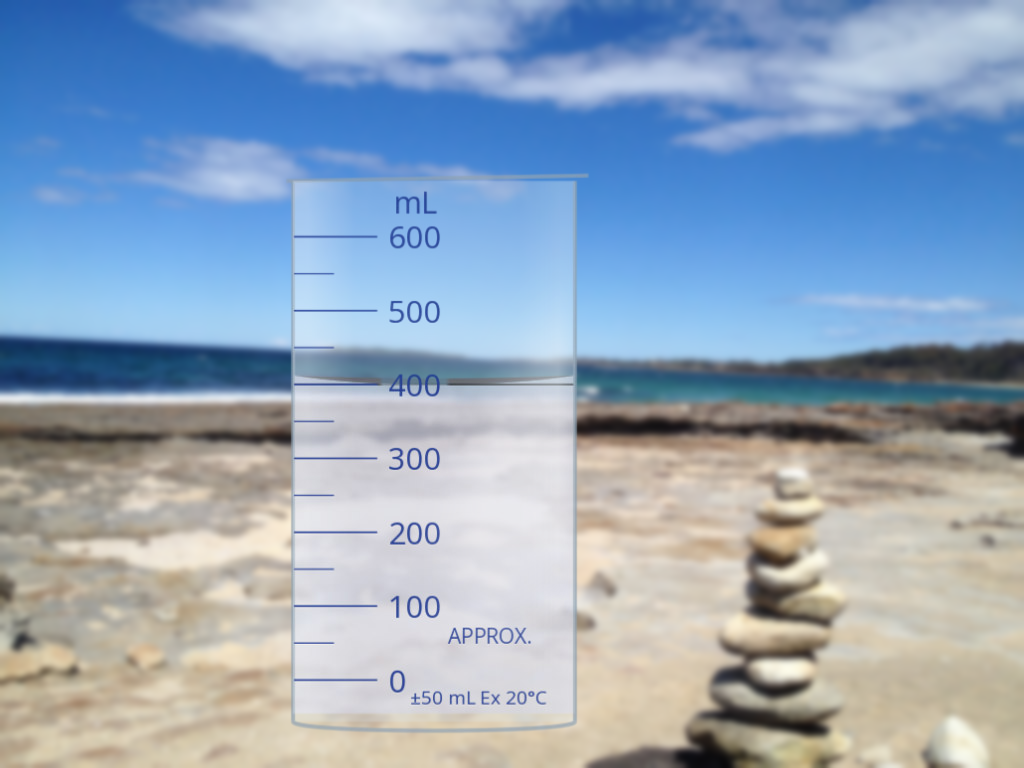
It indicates 400 mL
